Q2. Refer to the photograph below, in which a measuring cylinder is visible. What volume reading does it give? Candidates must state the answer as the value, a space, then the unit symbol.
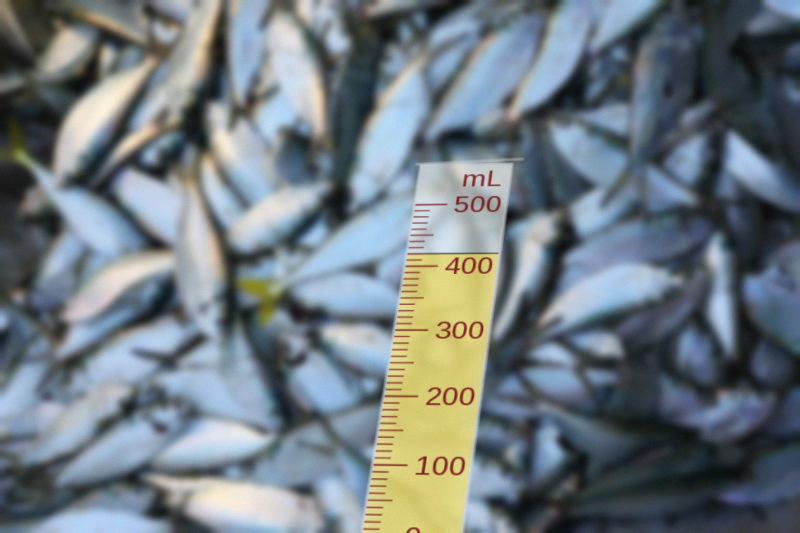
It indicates 420 mL
